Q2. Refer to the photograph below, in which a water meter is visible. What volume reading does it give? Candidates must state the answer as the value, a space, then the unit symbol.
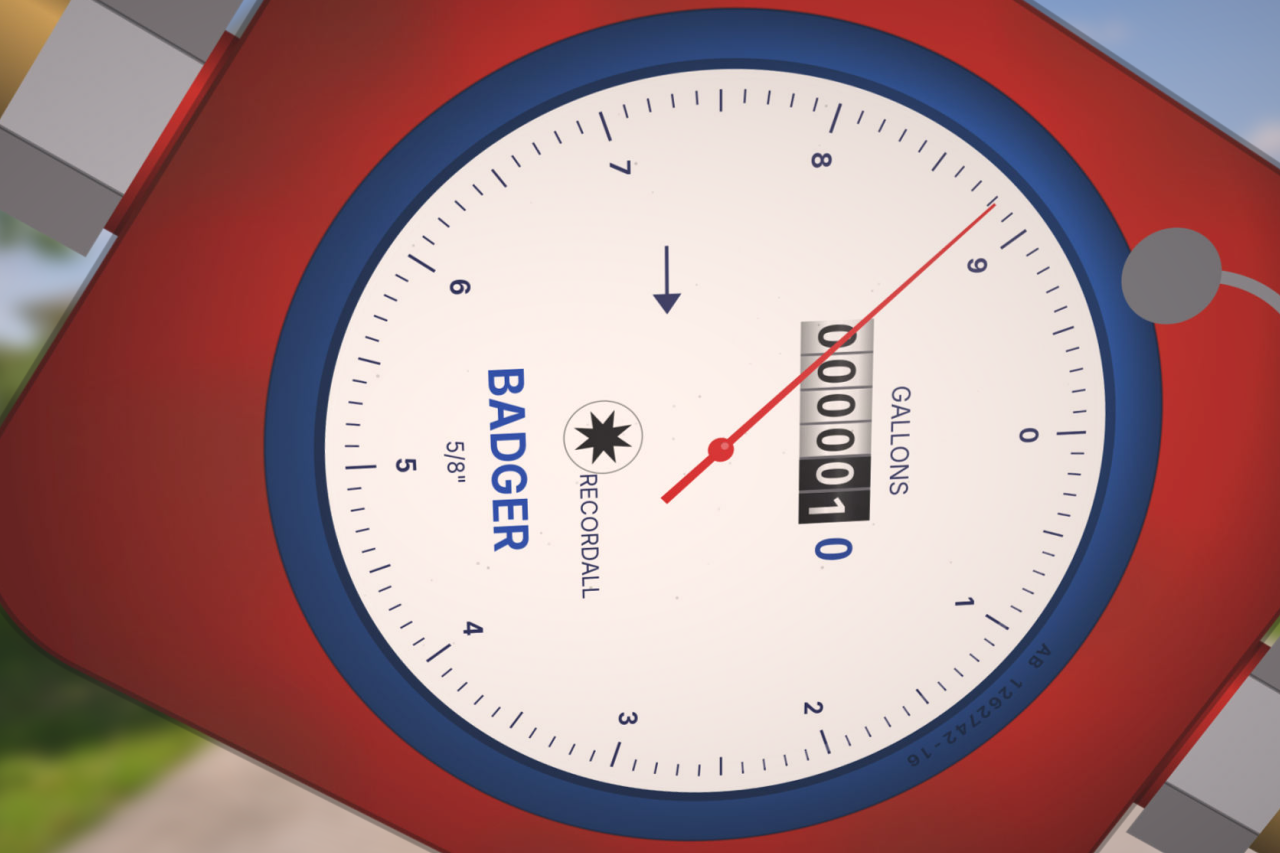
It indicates 8.8 gal
